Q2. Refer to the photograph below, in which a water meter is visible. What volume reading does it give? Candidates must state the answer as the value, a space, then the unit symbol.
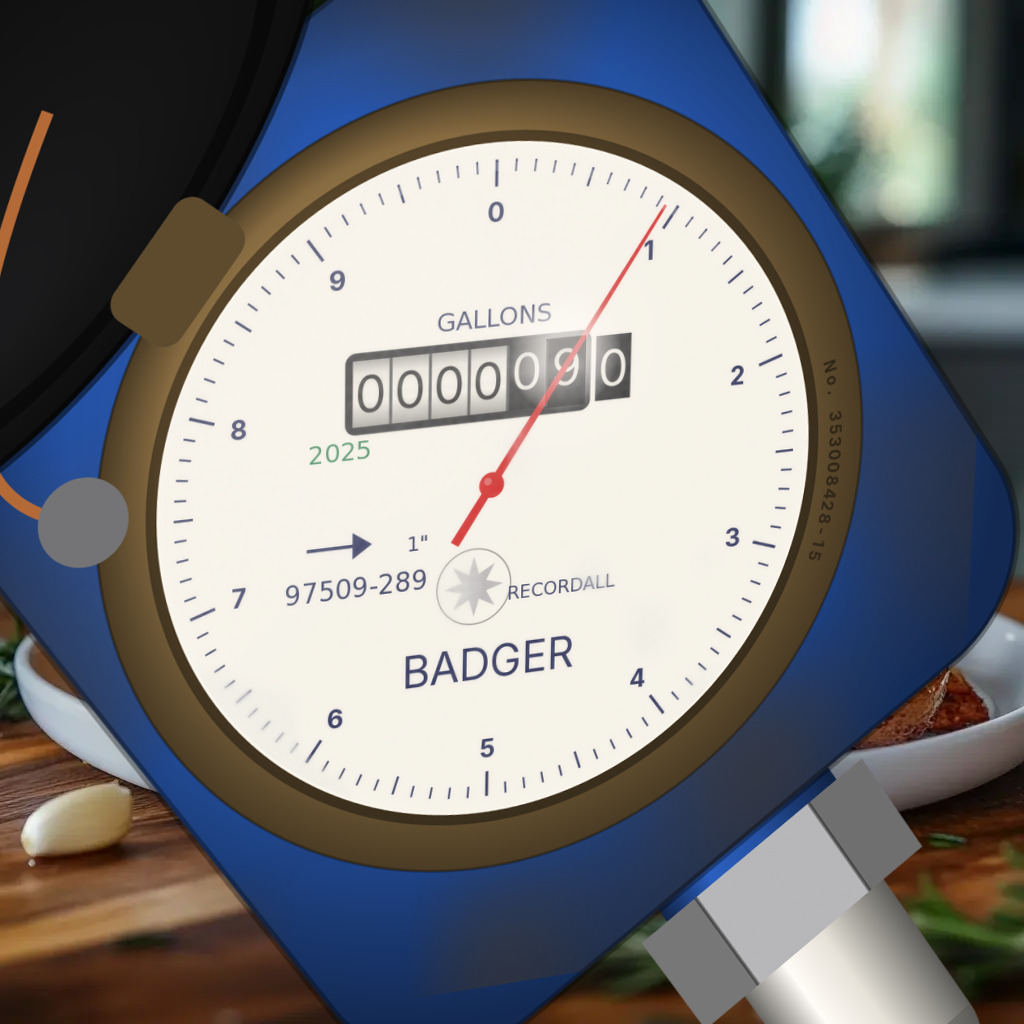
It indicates 90.9 gal
